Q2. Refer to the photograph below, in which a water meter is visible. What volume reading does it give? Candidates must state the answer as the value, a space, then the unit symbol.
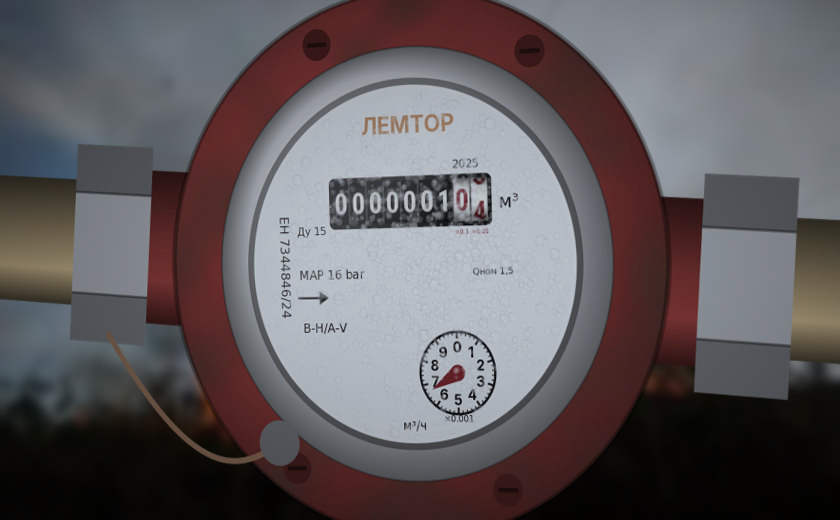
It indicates 1.036 m³
